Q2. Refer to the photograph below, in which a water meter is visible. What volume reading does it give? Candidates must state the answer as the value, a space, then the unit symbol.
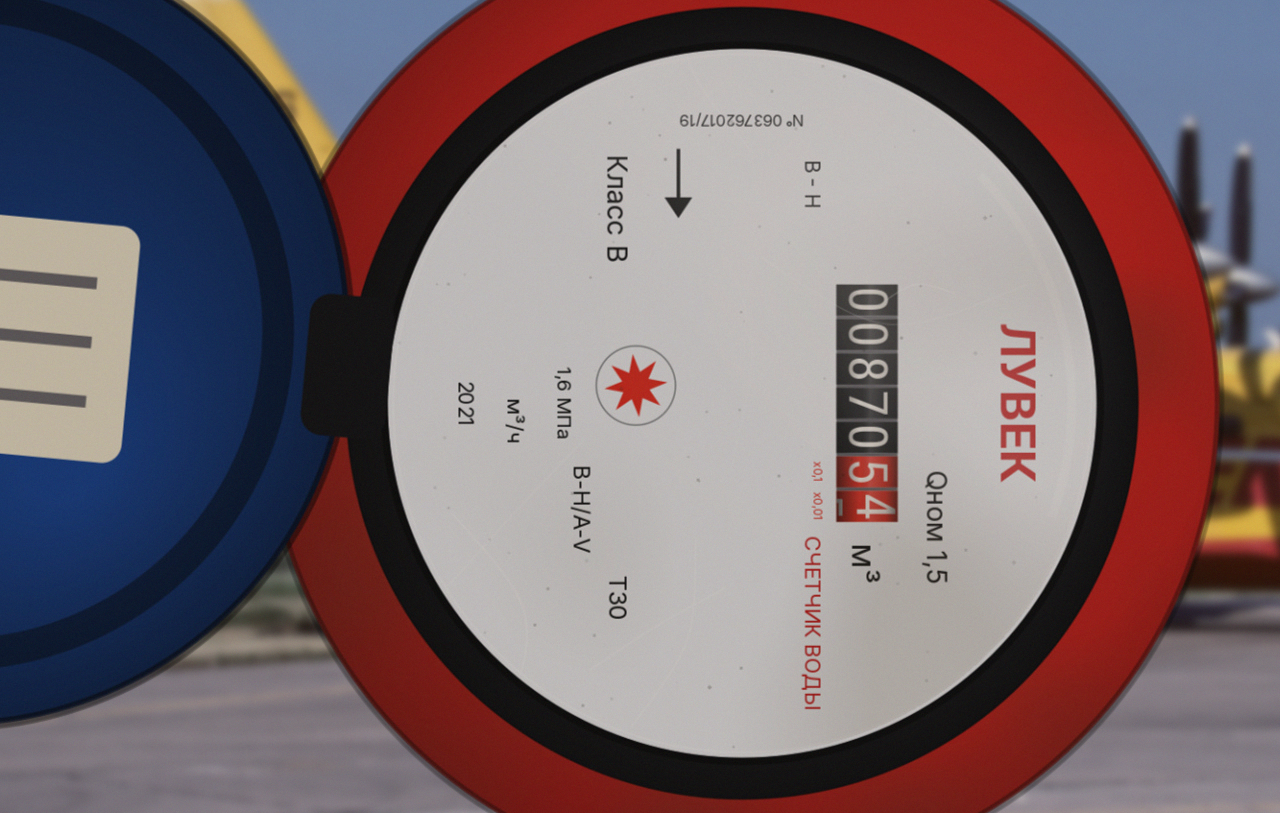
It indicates 870.54 m³
